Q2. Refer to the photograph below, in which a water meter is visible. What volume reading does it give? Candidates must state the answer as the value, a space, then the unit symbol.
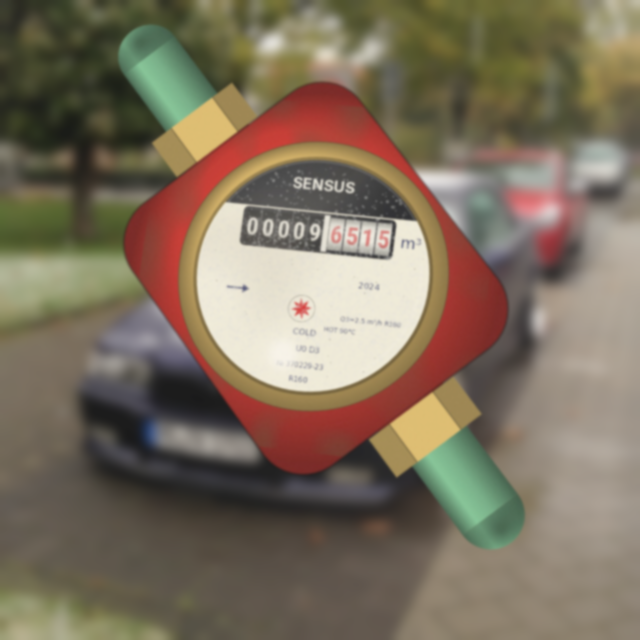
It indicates 9.6515 m³
